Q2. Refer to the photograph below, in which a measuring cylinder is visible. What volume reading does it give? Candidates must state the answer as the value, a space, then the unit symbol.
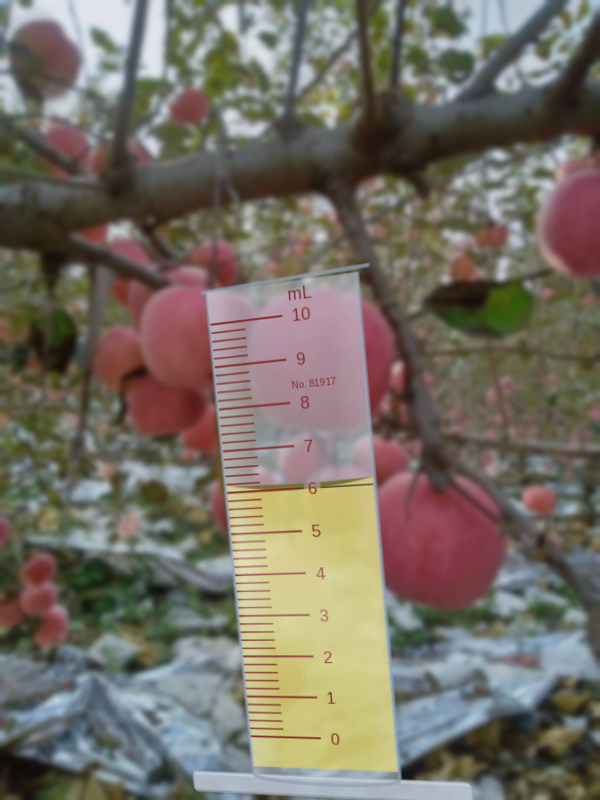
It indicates 6 mL
